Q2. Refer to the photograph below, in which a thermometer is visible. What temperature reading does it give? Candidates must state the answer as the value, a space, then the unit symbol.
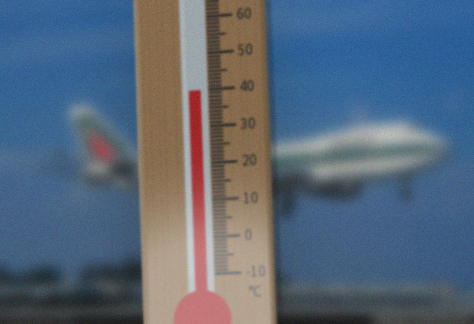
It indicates 40 °C
